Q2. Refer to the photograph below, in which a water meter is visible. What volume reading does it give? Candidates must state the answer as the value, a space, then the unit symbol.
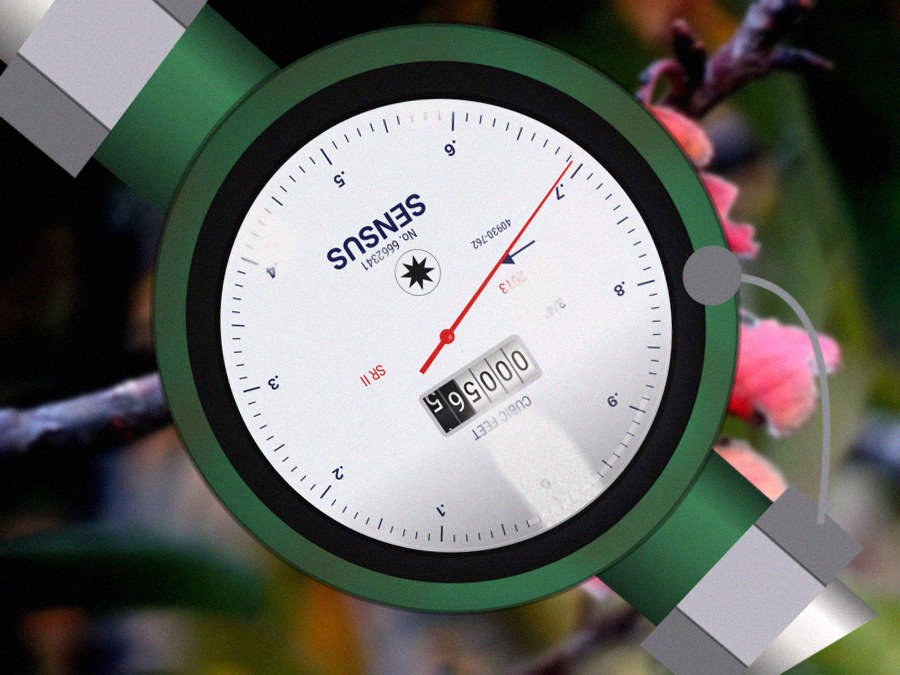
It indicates 564.69 ft³
